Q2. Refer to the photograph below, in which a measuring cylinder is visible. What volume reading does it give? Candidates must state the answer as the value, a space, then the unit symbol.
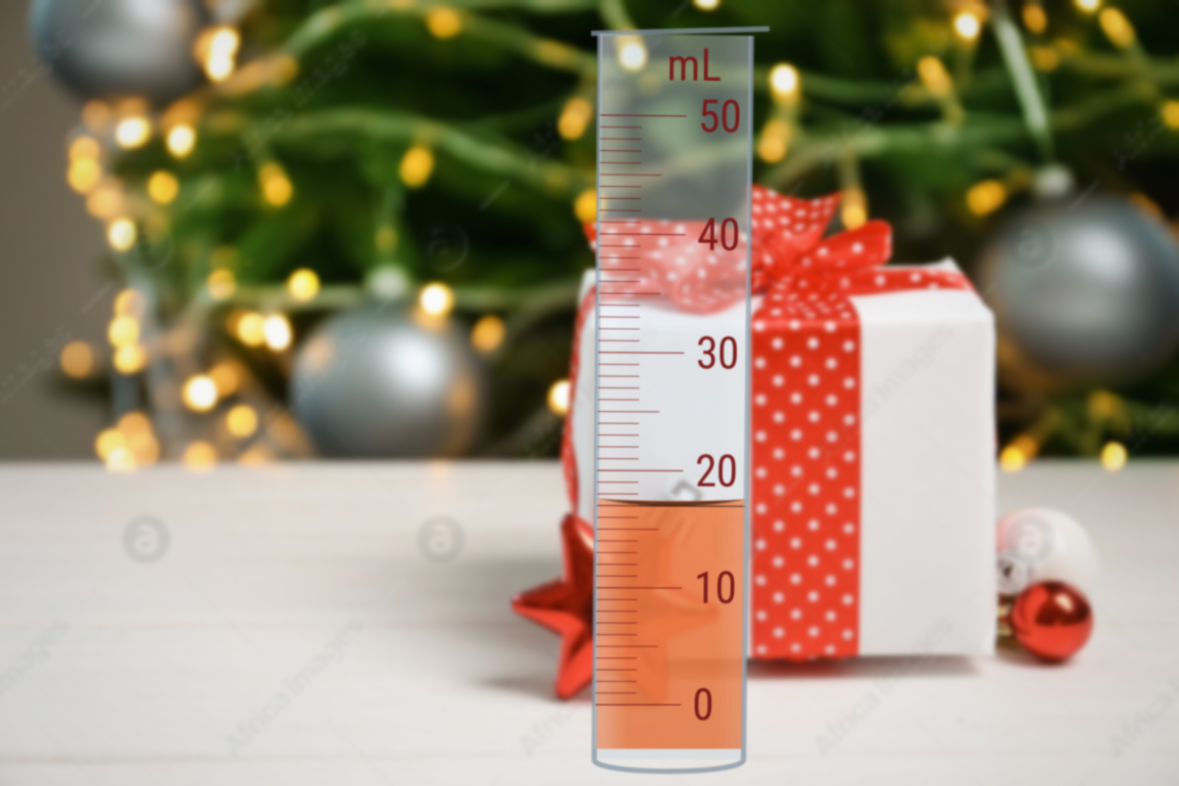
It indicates 17 mL
